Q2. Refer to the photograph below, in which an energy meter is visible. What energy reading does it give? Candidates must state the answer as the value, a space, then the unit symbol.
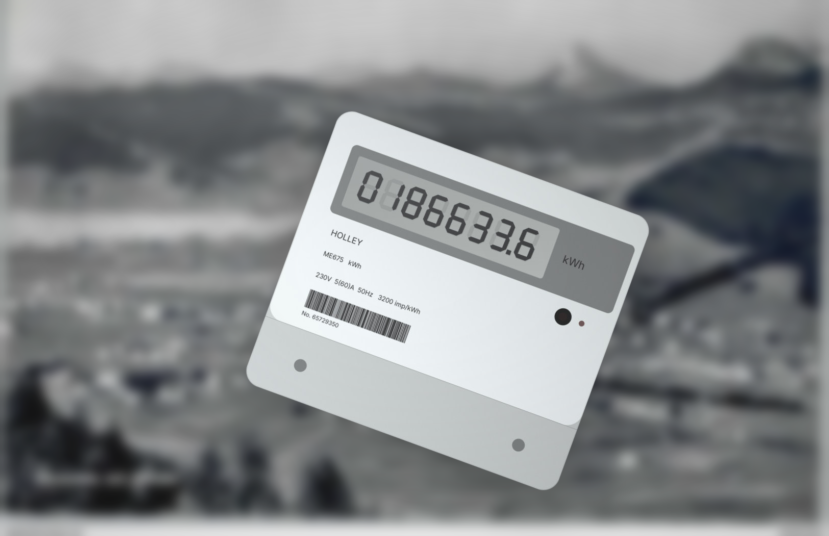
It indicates 186633.6 kWh
